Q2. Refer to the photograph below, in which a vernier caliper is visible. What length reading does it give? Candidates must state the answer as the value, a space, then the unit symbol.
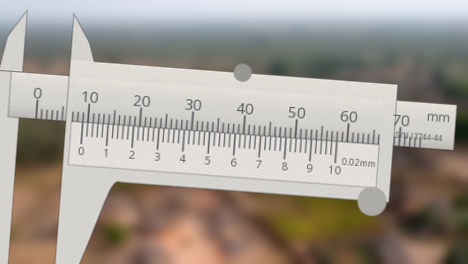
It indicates 9.0 mm
